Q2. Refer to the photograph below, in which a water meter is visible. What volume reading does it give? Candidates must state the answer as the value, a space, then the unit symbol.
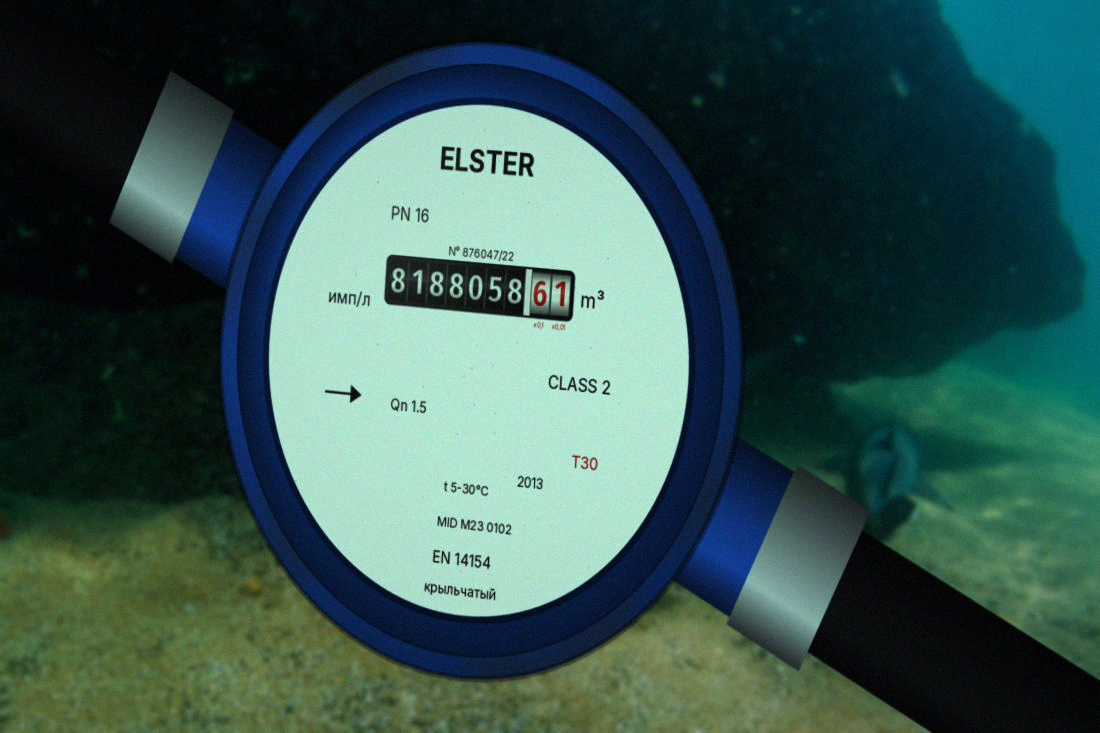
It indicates 8188058.61 m³
